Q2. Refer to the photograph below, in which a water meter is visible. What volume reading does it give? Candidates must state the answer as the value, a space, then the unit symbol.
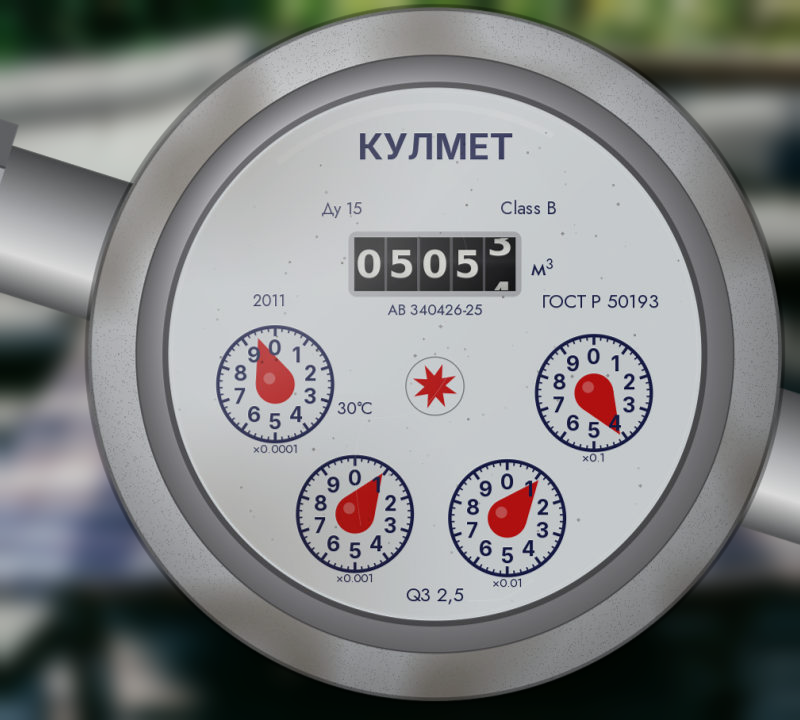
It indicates 5053.4109 m³
